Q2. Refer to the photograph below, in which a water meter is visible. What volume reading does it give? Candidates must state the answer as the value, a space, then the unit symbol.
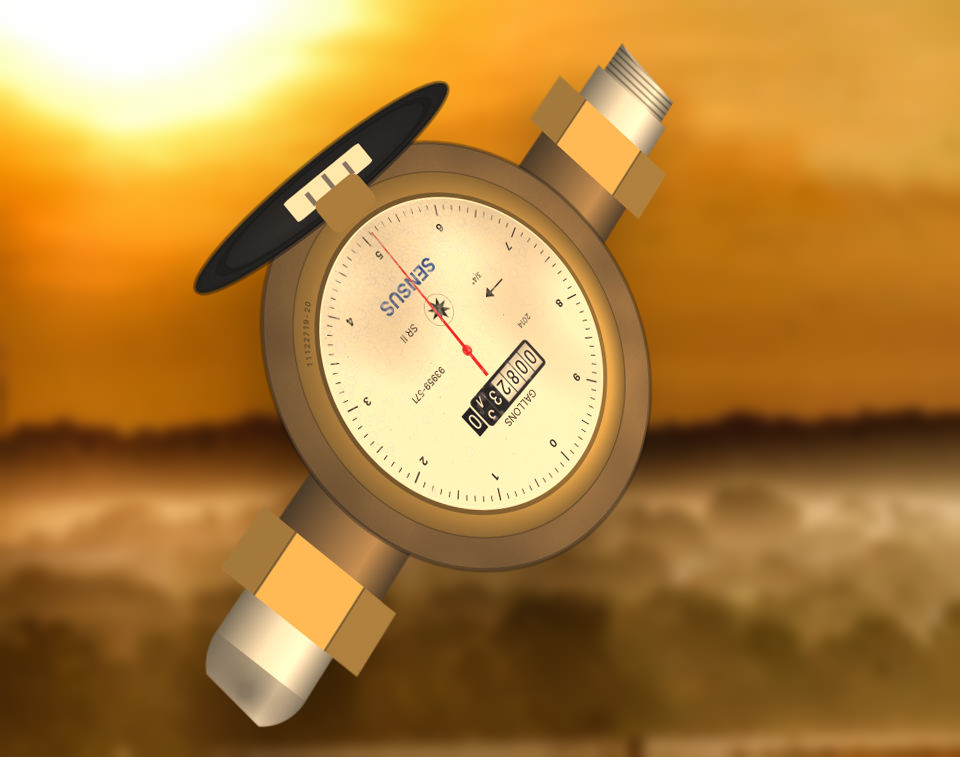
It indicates 82335.1 gal
